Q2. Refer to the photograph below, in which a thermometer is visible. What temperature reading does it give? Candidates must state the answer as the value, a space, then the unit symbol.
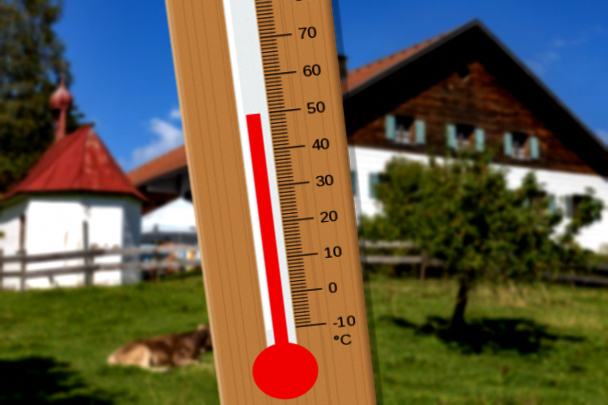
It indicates 50 °C
